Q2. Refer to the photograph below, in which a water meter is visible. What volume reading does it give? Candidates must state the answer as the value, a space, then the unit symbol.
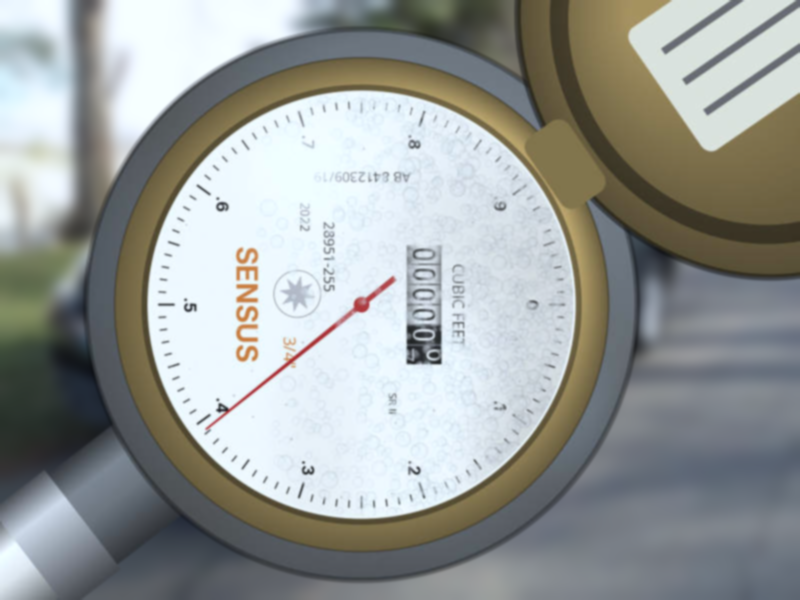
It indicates 6.39 ft³
